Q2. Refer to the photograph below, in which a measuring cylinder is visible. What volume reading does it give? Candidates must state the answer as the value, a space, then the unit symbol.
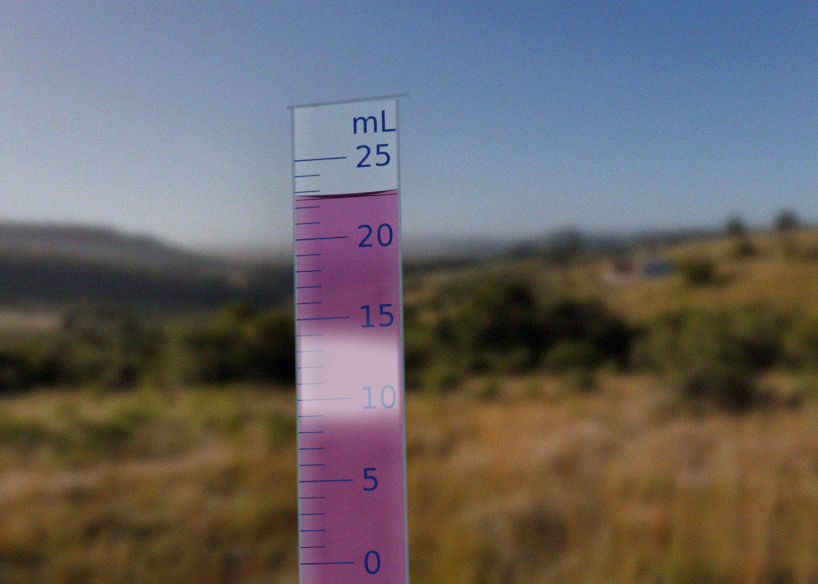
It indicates 22.5 mL
